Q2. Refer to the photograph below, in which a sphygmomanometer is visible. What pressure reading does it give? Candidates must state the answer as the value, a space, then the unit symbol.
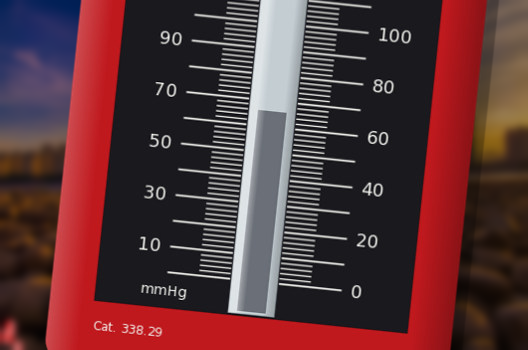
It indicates 66 mmHg
